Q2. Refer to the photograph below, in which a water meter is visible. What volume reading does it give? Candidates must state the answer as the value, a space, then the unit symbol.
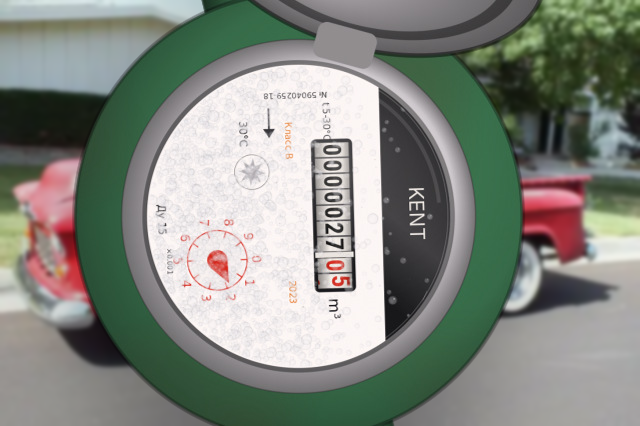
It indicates 27.051 m³
